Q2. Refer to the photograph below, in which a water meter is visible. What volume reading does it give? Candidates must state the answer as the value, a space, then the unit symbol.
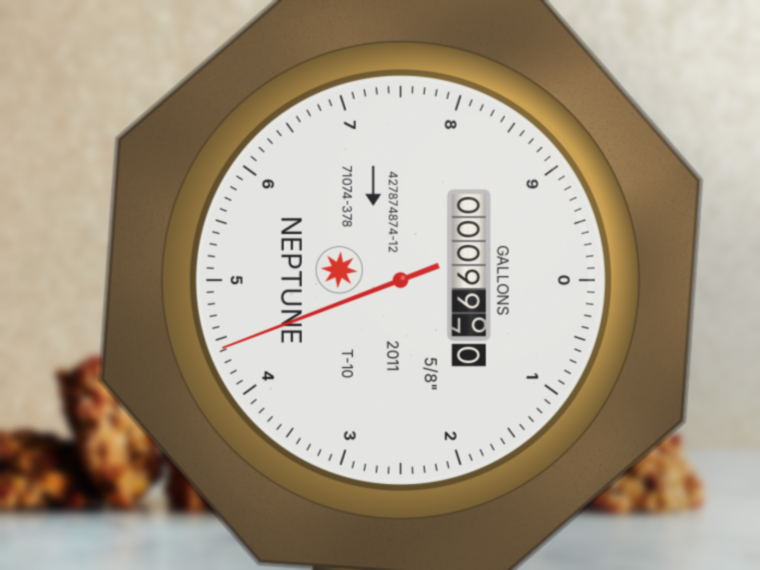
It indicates 9964.4 gal
